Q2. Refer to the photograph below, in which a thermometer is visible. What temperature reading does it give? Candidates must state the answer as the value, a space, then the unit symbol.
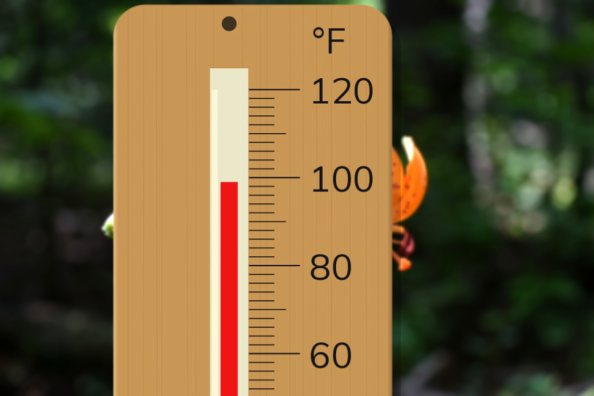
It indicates 99 °F
